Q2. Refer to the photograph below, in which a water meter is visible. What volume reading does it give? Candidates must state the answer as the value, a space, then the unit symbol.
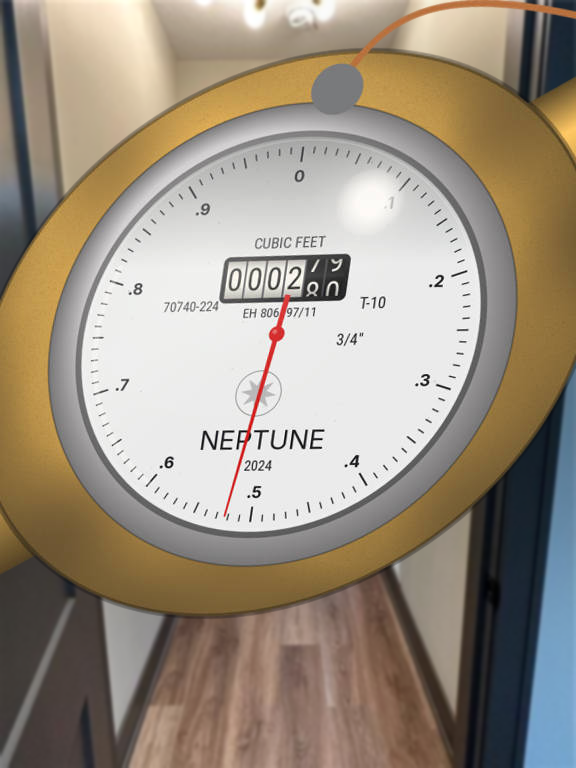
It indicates 279.52 ft³
